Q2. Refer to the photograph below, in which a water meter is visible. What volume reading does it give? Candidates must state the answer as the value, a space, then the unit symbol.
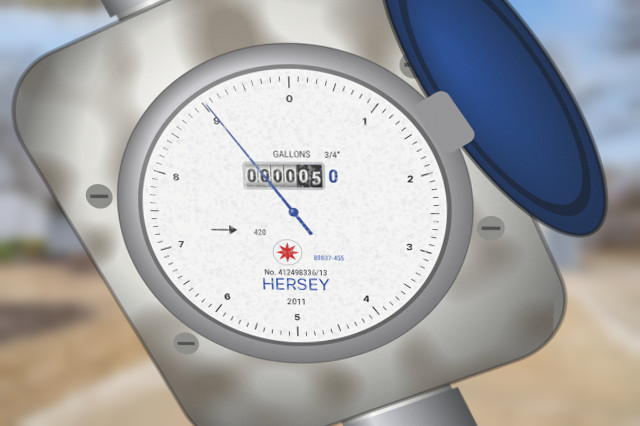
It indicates 49.0 gal
